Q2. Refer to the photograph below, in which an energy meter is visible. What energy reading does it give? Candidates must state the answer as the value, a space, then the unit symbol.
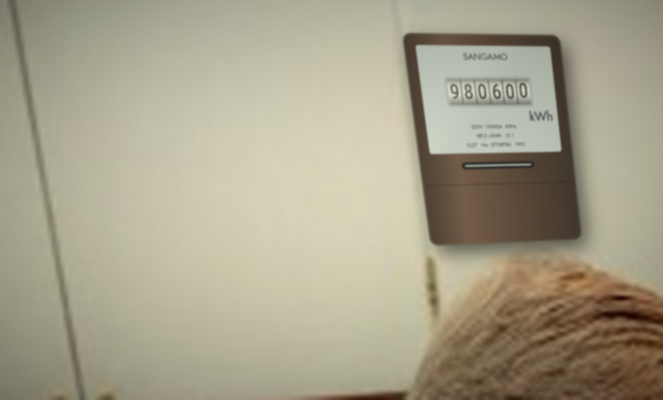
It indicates 980600 kWh
